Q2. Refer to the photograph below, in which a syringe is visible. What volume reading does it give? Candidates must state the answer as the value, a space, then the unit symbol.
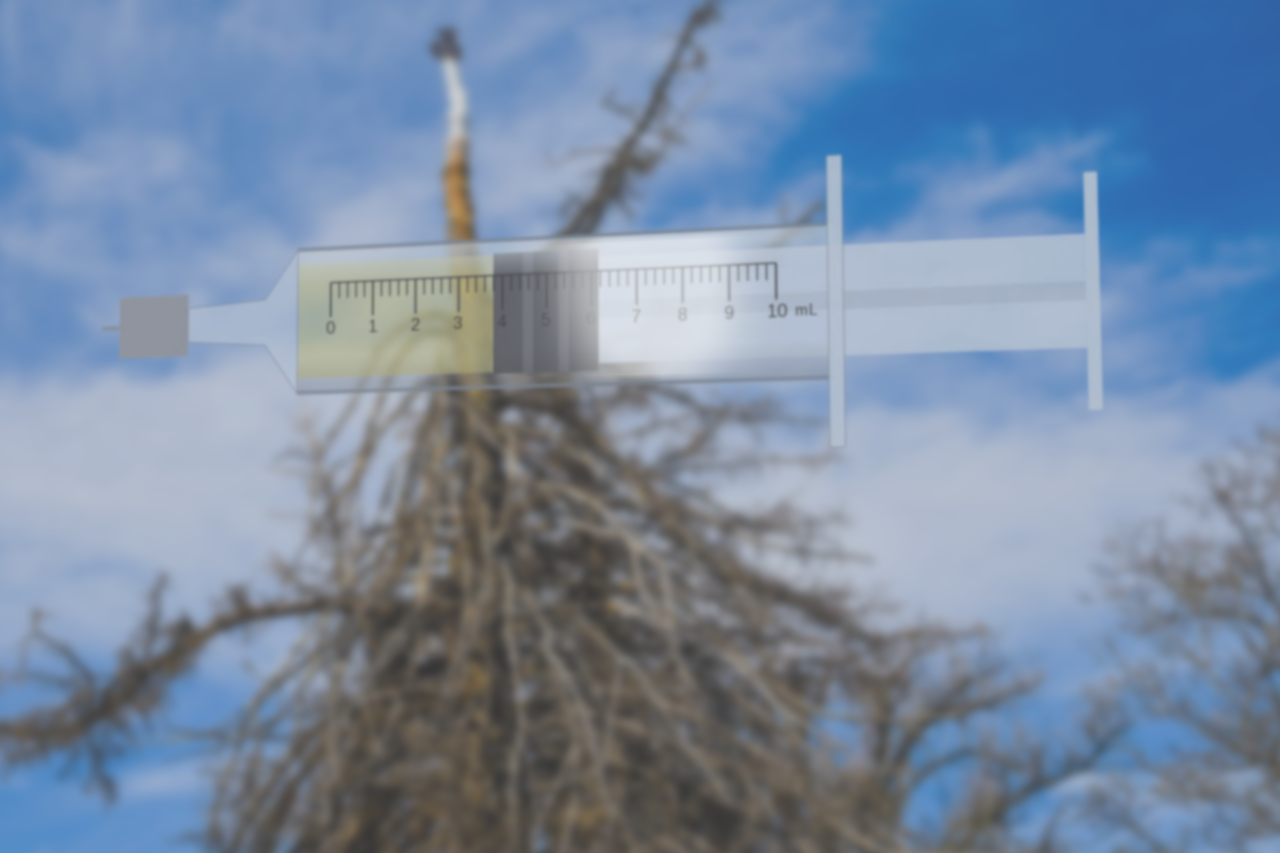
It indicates 3.8 mL
